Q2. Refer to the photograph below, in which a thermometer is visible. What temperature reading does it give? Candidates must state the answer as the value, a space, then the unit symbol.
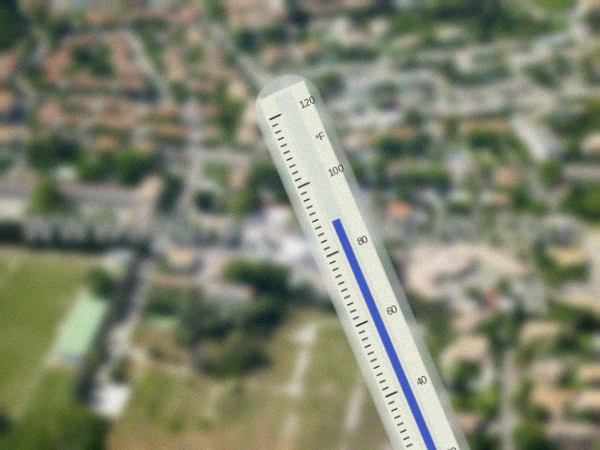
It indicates 88 °F
